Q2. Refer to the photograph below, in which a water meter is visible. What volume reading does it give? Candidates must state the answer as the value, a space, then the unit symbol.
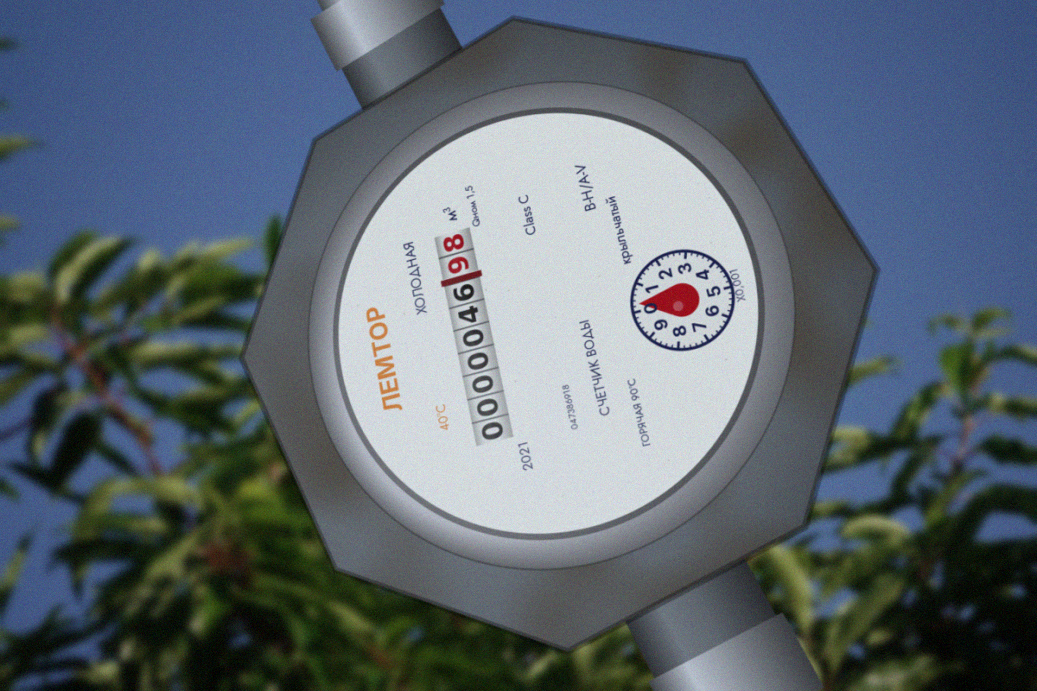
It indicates 46.980 m³
